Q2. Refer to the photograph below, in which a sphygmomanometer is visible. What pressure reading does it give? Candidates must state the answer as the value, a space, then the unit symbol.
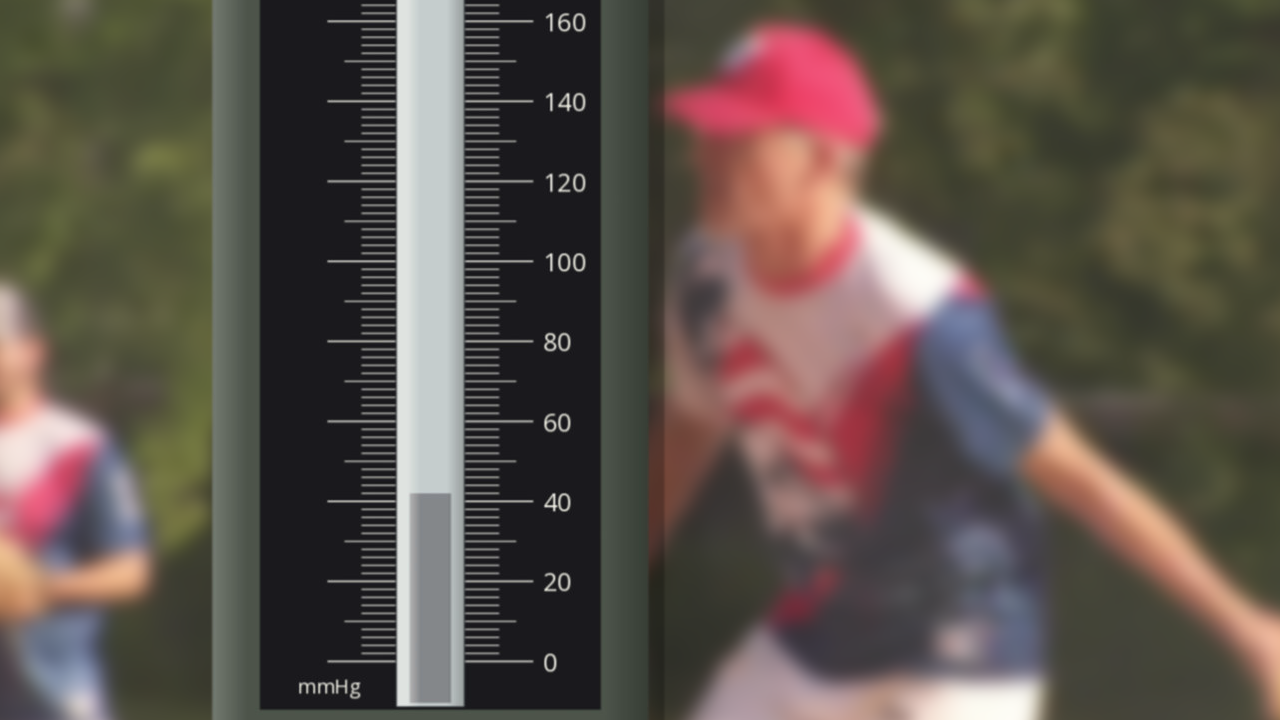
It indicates 42 mmHg
